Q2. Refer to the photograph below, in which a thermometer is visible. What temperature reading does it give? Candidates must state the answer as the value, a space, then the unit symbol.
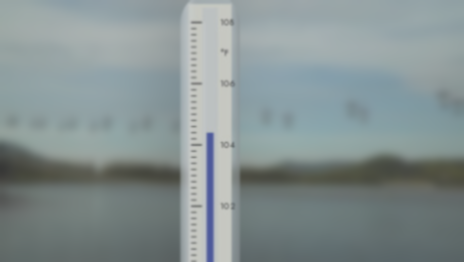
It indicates 104.4 °F
